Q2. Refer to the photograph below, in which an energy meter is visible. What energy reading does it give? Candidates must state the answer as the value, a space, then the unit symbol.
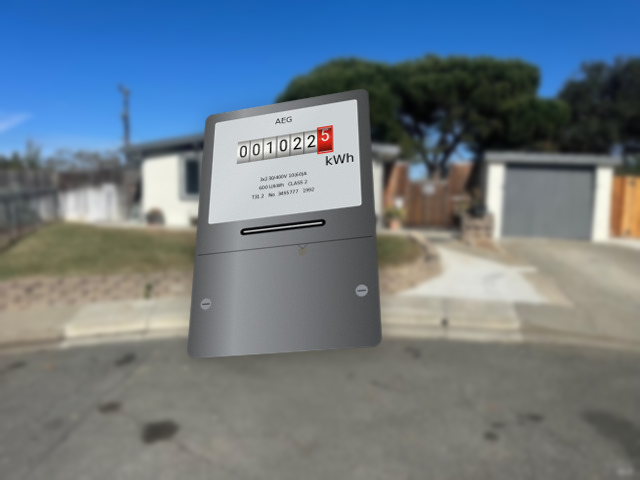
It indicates 1022.5 kWh
